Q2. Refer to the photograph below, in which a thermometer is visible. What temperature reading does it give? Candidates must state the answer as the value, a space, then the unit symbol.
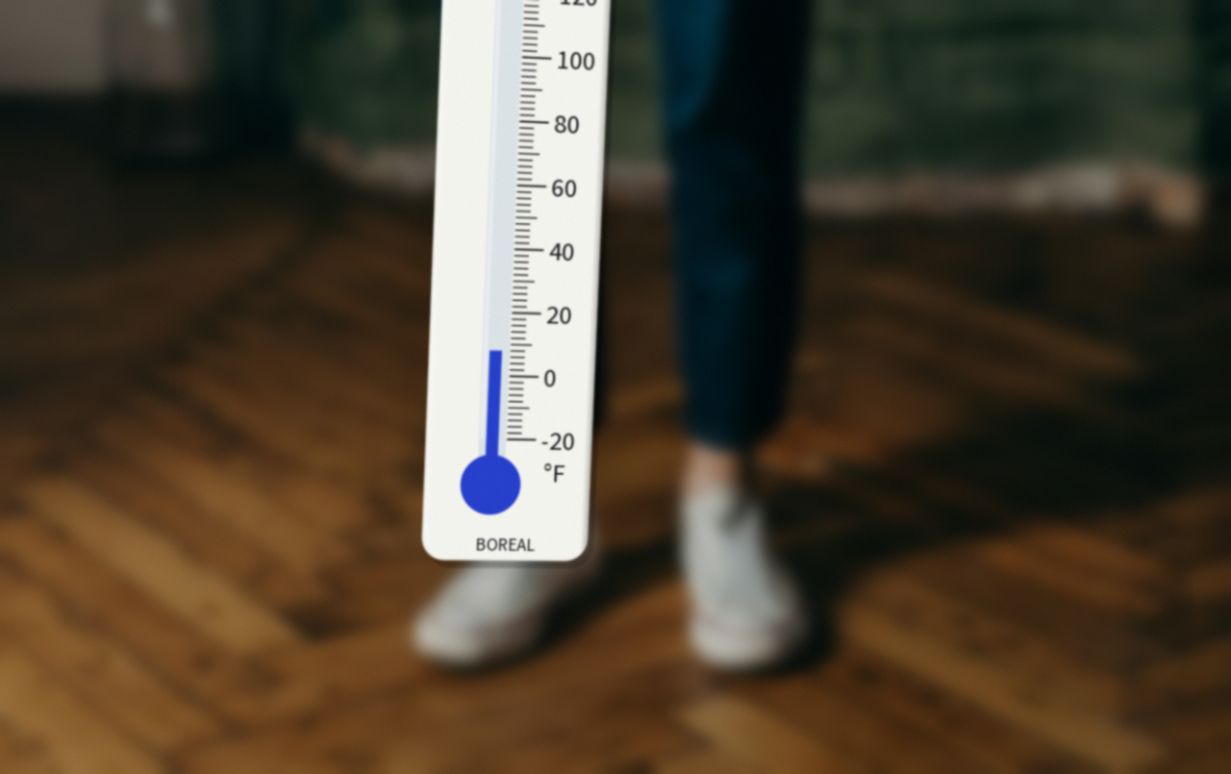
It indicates 8 °F
